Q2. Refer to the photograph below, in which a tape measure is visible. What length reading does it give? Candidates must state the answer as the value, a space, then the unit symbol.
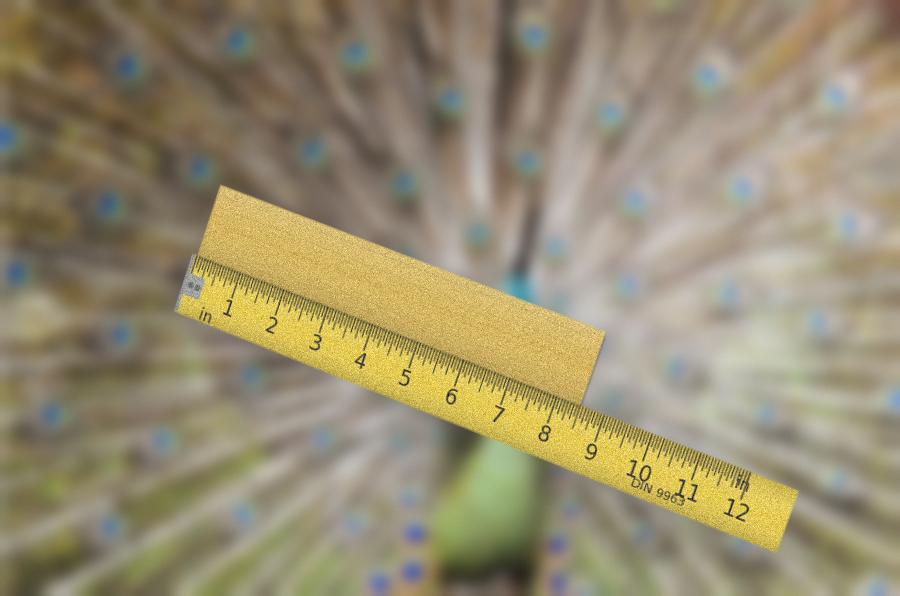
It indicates 8.5 in
